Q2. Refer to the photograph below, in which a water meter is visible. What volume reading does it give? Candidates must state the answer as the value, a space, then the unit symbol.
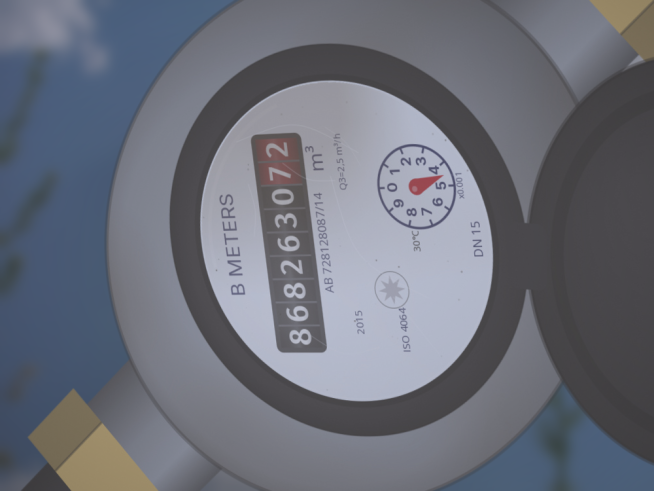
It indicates 8682630.724 m³
